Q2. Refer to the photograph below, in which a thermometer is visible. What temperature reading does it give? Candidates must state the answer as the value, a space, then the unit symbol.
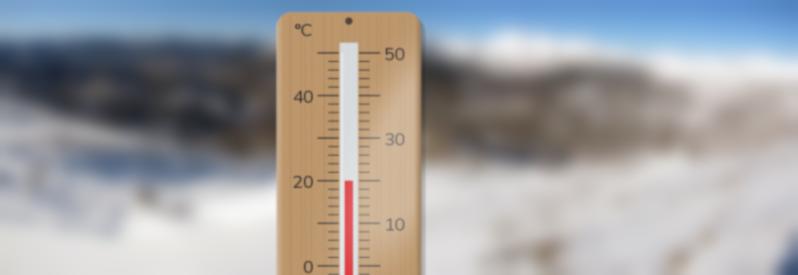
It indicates 20 °C
